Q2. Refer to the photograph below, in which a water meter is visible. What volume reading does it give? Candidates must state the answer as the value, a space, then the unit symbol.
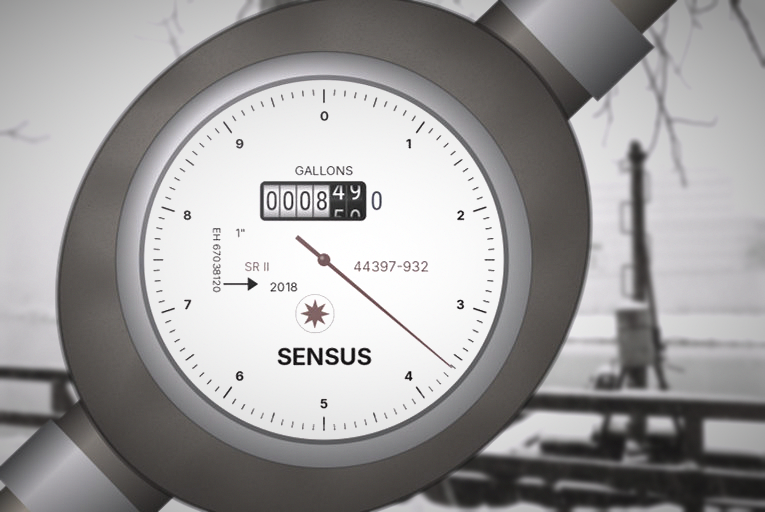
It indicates 8493.6 gal
